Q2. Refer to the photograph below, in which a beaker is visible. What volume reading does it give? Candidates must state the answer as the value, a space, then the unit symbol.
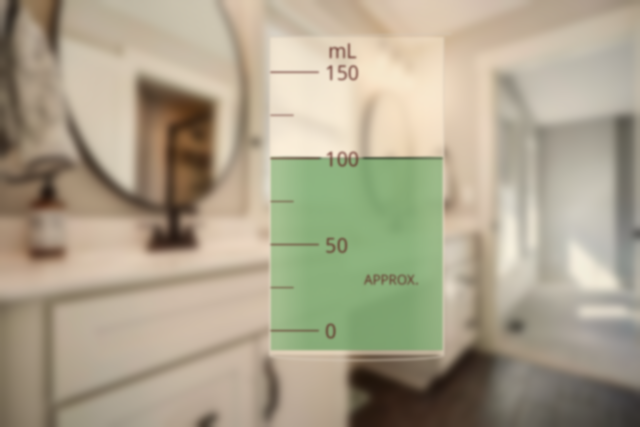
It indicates 100 mL
